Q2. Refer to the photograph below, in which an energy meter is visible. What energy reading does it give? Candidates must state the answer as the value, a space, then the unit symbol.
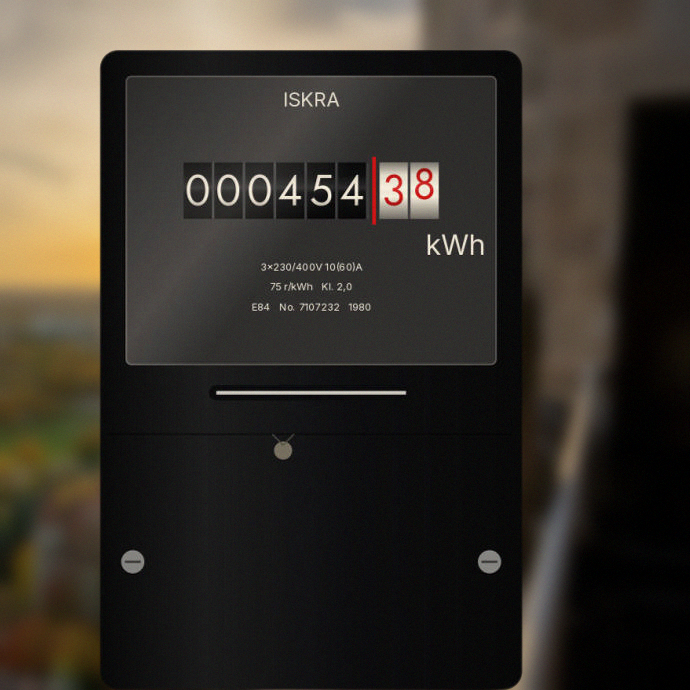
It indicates 454.38 kWh
